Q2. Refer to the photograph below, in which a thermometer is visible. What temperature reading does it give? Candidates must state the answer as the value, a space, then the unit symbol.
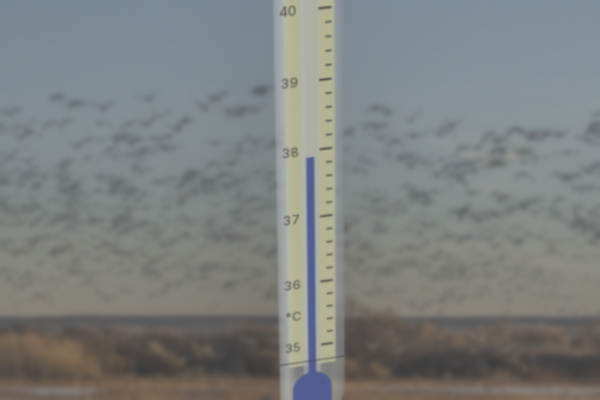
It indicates 37.9 °C
